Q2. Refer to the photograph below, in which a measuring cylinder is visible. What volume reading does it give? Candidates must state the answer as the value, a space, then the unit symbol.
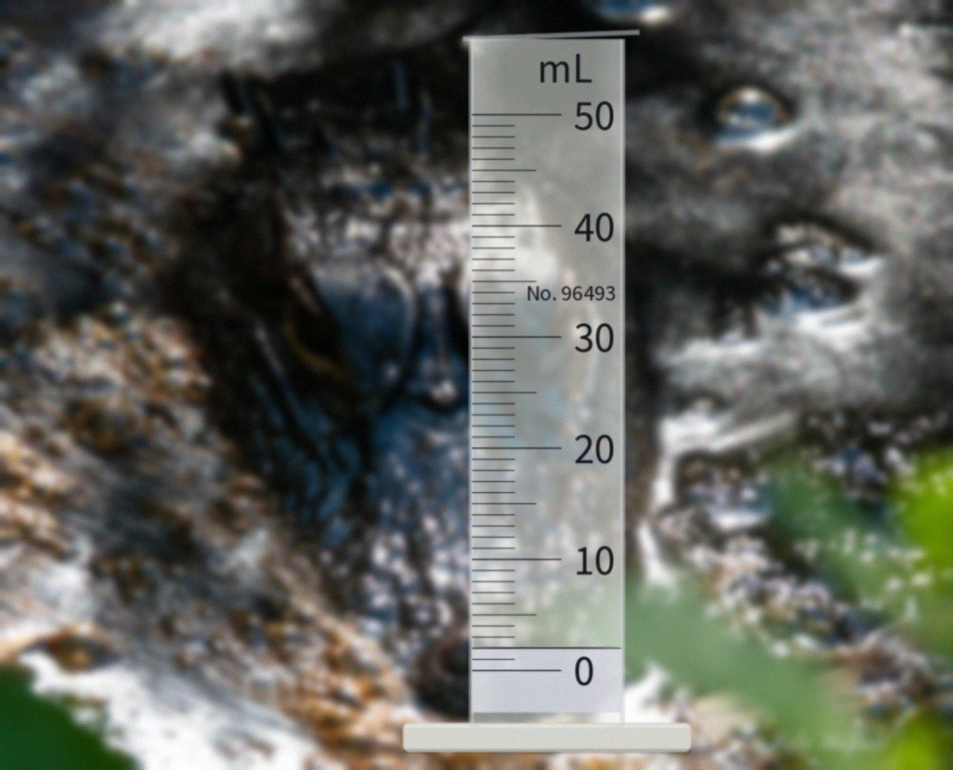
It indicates 2 mL
